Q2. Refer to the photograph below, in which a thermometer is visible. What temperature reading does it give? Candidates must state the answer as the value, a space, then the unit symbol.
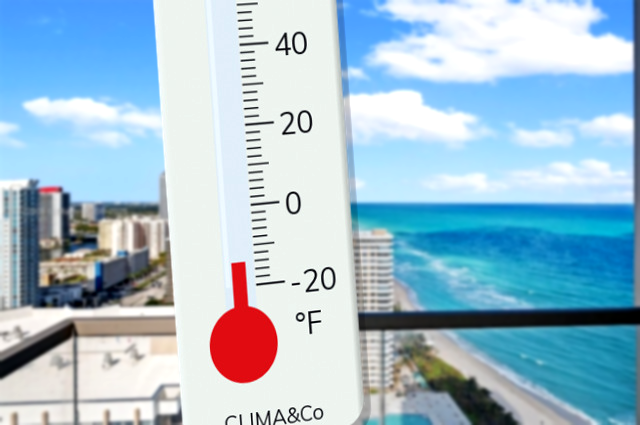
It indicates -14 °F
